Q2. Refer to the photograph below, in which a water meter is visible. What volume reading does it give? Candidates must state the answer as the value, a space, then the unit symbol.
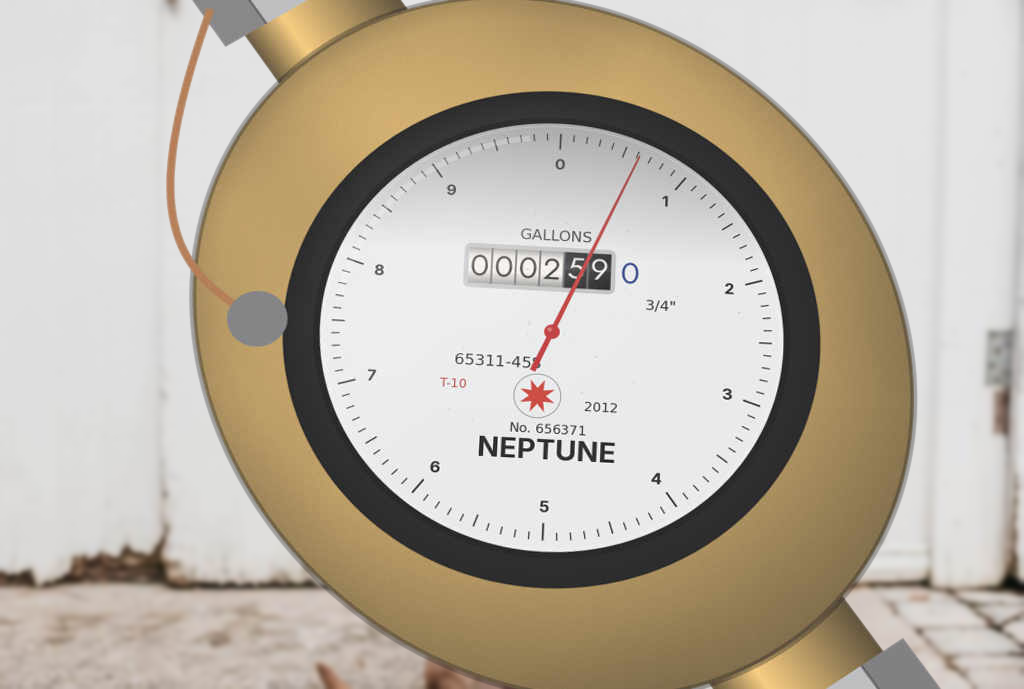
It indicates 2590.6 gal
